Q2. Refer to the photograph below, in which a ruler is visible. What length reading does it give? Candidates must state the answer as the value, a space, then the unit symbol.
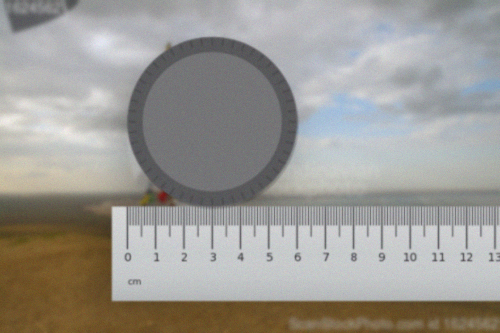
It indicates 6 cm
